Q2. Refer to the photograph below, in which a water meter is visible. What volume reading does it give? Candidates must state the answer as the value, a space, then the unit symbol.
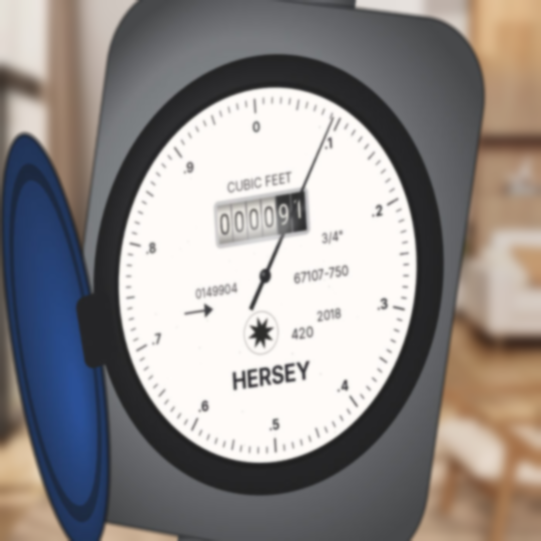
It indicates 91.09 ft³
